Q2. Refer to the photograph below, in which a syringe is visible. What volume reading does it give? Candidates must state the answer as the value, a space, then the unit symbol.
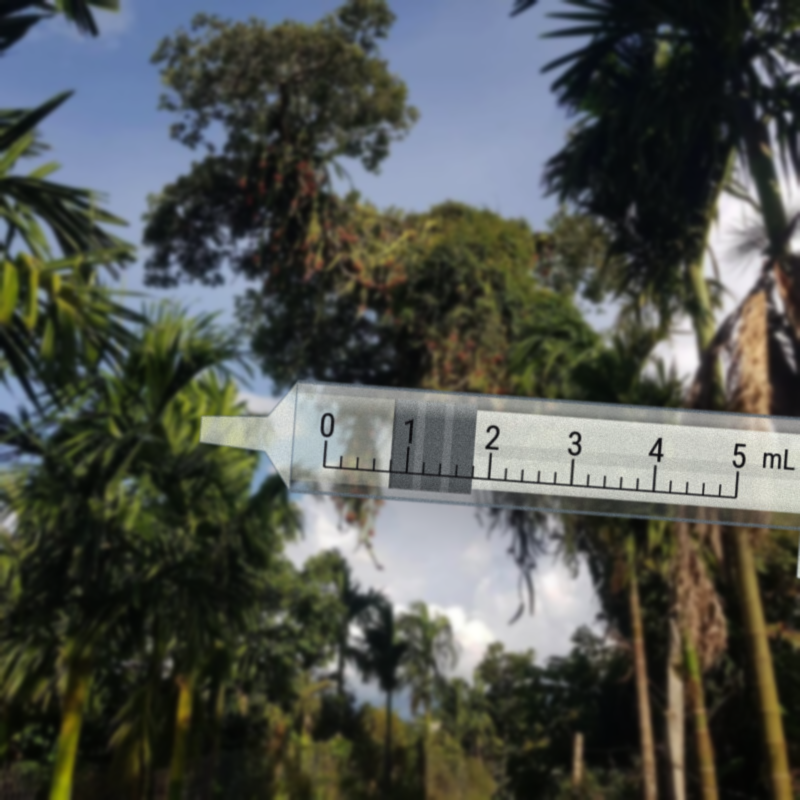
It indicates 0.8 mL
